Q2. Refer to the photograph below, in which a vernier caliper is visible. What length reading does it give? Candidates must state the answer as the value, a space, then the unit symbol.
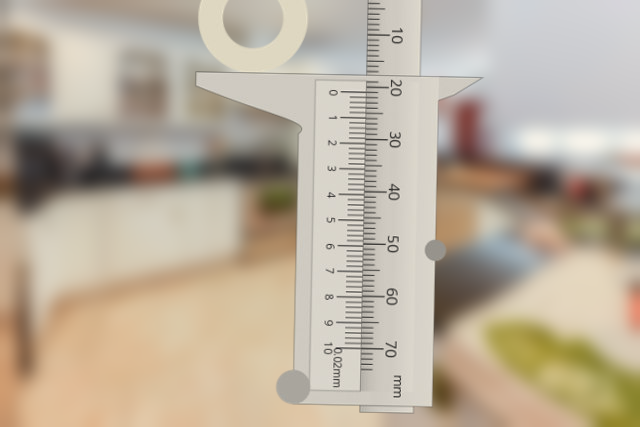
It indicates 21.0 mm
